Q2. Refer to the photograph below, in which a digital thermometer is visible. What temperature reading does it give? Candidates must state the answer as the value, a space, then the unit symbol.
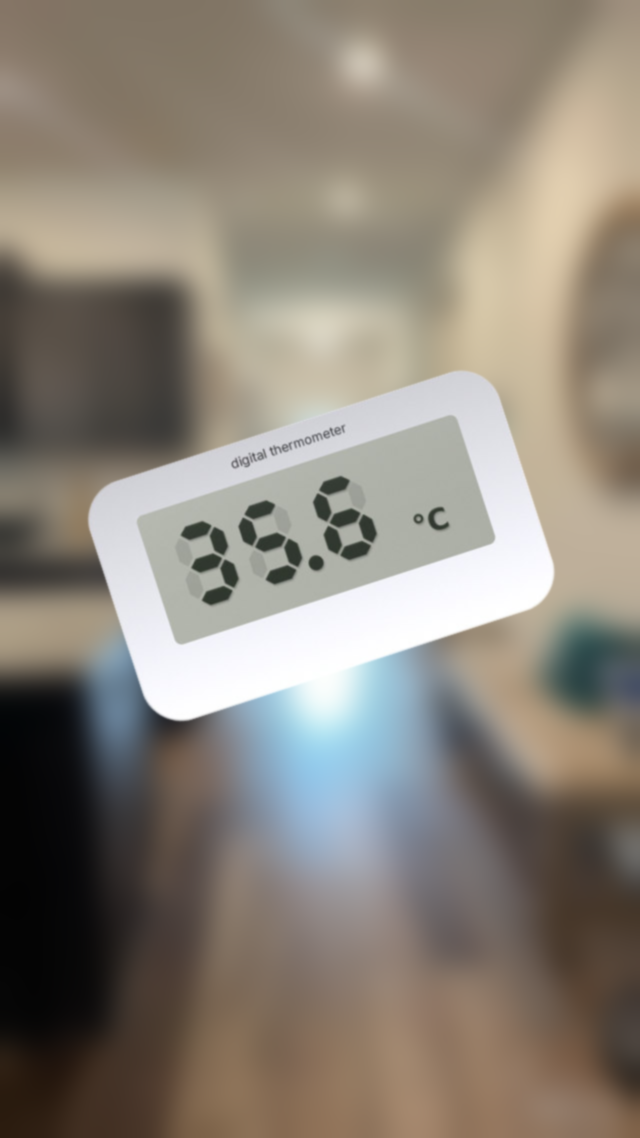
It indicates 35.6 °C
